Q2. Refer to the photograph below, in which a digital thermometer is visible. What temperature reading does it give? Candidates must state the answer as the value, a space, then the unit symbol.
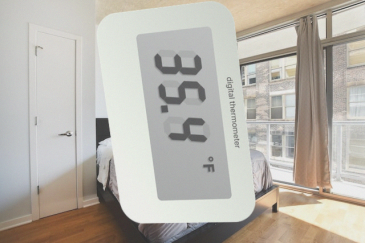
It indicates 35.4 °F
